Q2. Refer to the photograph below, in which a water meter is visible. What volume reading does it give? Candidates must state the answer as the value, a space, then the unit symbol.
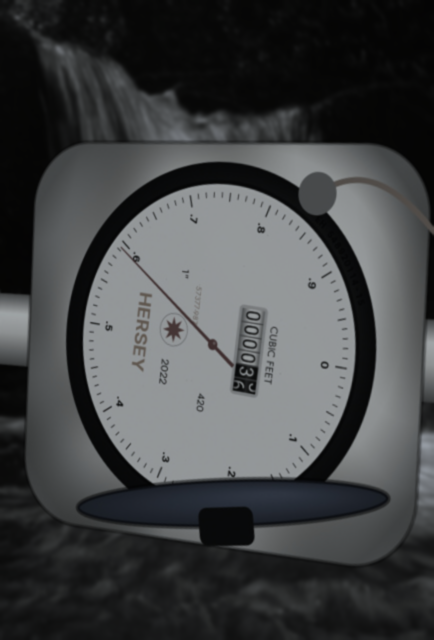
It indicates 35.59 ft³
